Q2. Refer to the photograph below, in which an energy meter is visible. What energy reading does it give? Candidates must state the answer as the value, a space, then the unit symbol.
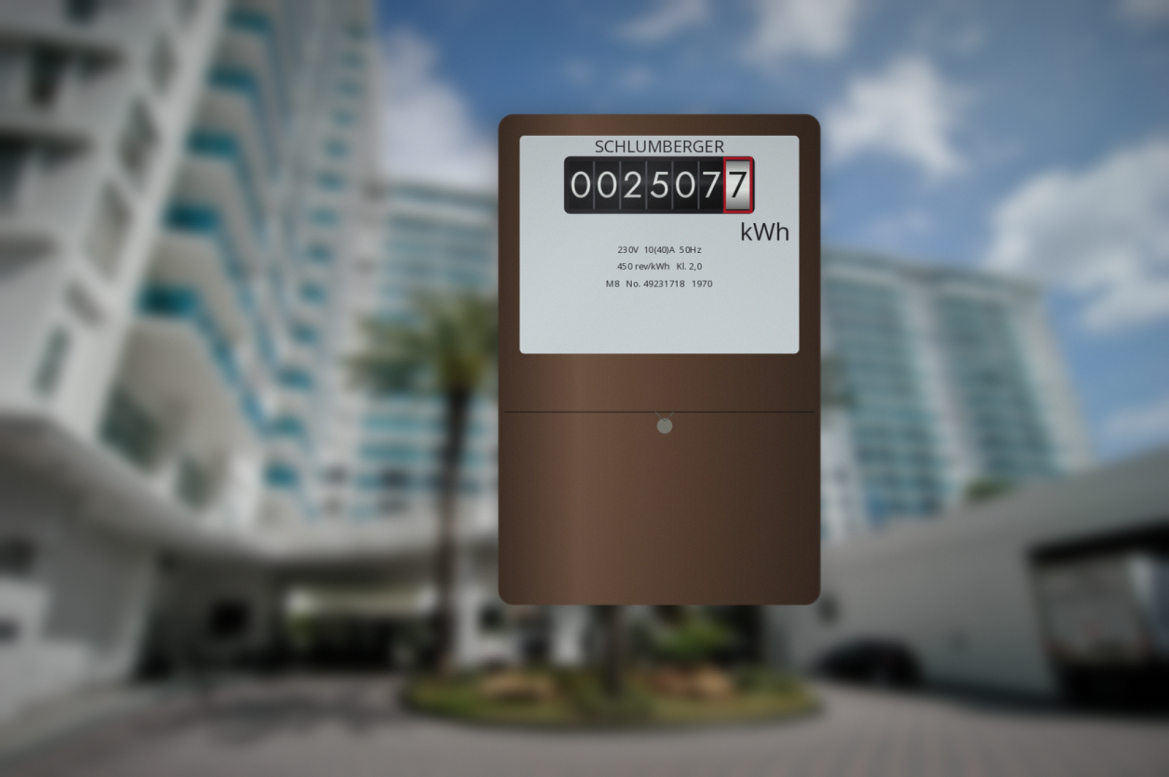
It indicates 2507.7 kWh
